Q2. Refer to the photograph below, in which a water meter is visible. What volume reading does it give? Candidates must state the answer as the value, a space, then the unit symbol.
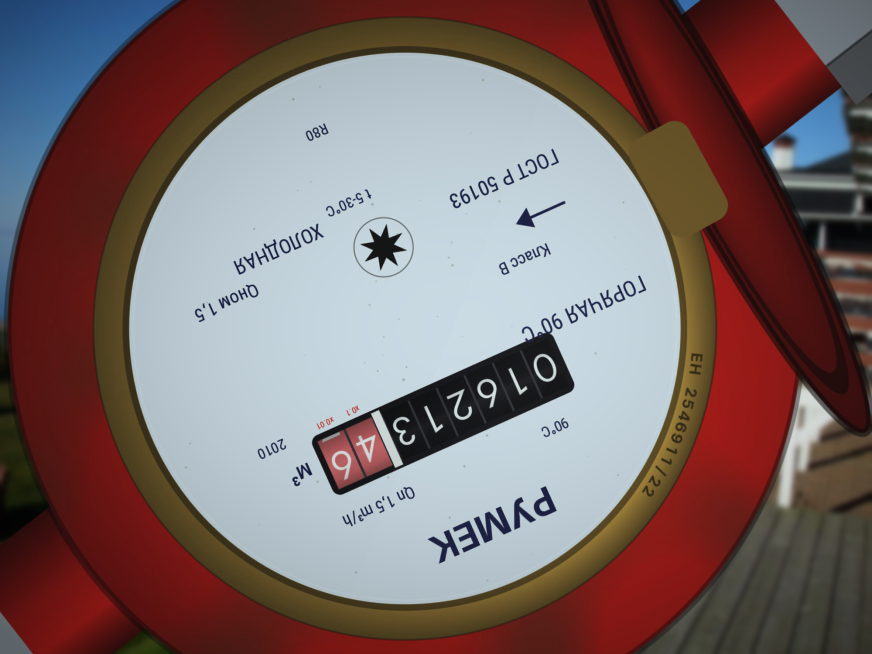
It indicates 16213.46 m³
